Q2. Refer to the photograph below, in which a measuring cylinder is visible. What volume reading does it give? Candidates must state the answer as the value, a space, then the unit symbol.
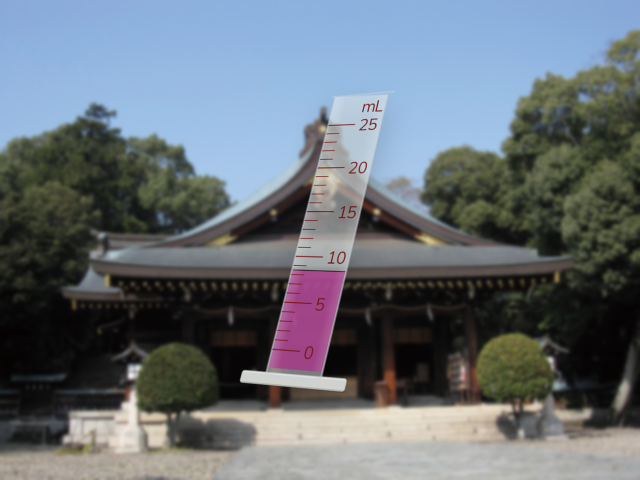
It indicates 8.5 mL
